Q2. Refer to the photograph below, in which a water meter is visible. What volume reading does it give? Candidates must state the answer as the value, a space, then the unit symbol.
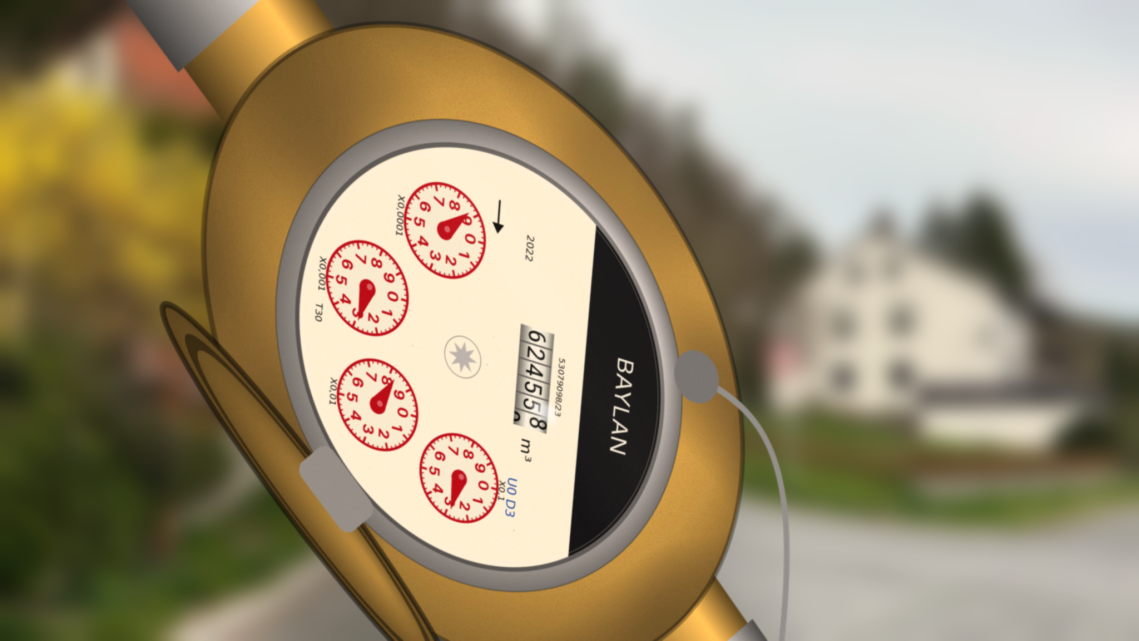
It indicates 624558.2828 m³
